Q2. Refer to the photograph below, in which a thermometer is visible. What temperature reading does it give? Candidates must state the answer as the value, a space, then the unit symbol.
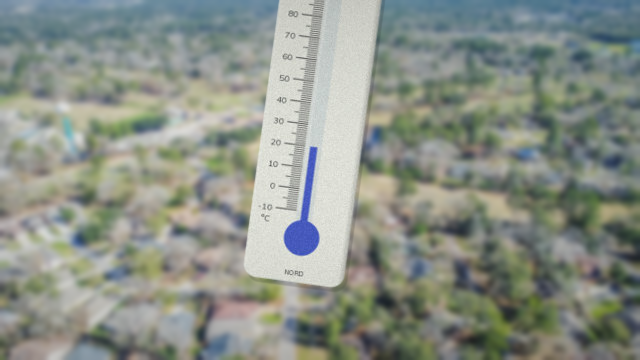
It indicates 20 °C
